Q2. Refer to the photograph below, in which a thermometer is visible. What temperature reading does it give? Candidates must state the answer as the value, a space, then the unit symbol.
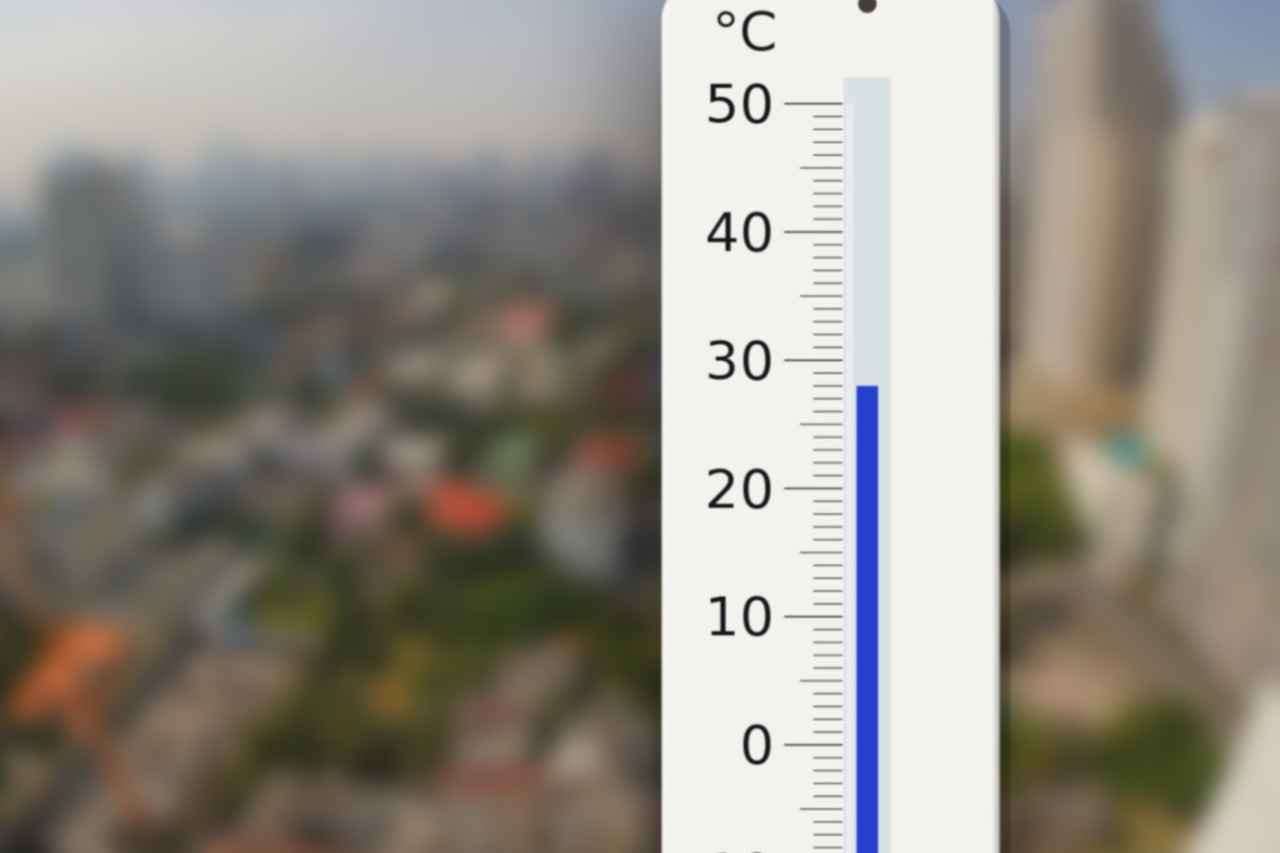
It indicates 28 °C
